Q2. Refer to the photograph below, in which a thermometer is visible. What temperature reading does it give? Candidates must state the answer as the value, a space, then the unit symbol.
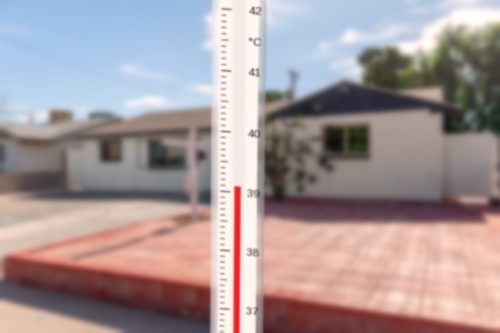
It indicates 39.1 °C
